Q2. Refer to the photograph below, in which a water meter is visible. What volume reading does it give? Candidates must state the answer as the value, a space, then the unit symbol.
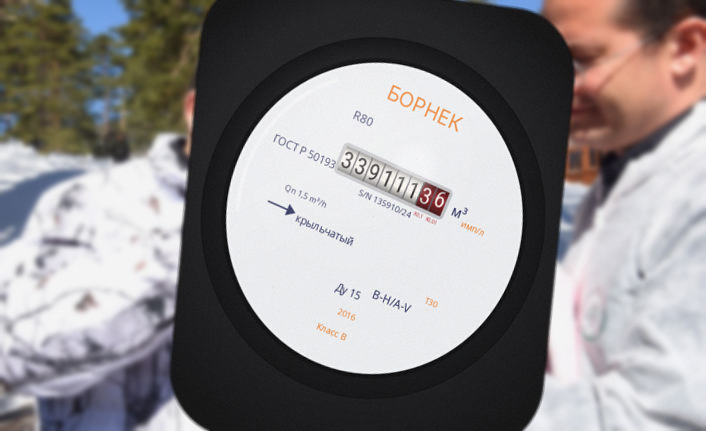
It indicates 339111.36 m³
